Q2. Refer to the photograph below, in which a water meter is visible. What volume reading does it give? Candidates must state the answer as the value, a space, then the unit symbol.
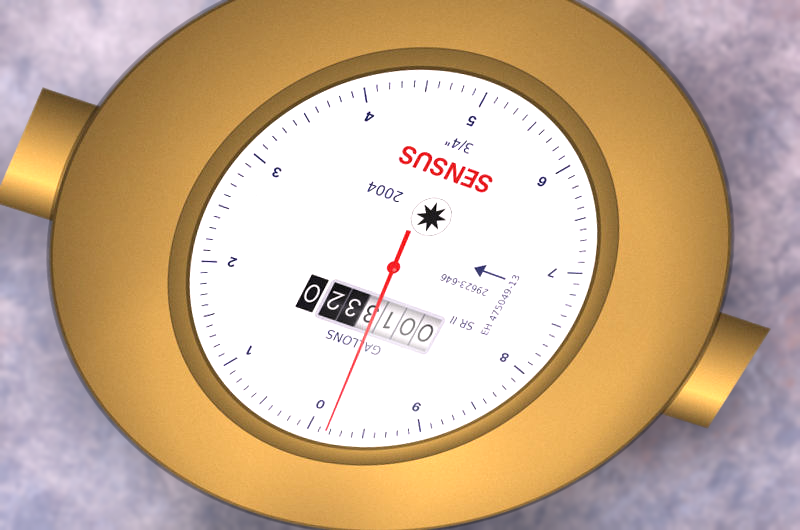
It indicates 13319.8 gal
